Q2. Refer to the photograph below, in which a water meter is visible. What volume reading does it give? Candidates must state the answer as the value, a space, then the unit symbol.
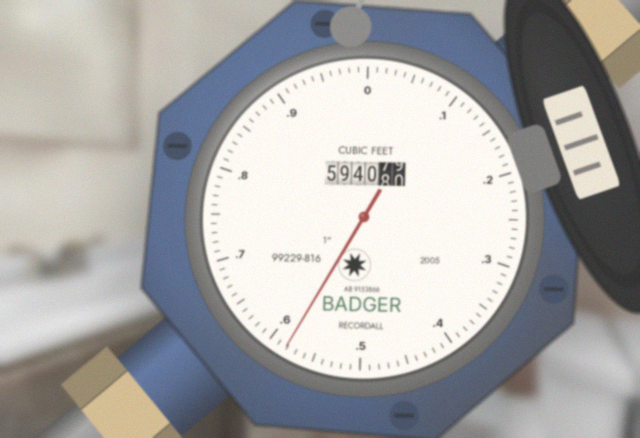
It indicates 594079.58 ft³
